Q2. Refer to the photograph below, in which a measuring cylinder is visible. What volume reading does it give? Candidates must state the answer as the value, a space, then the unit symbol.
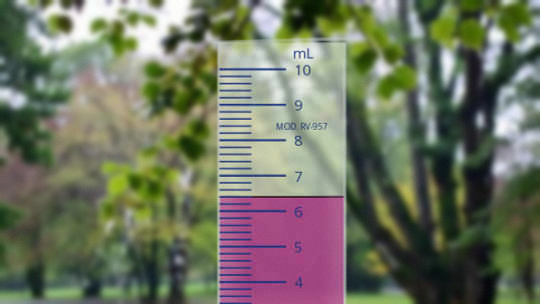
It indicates 6.4 mL
